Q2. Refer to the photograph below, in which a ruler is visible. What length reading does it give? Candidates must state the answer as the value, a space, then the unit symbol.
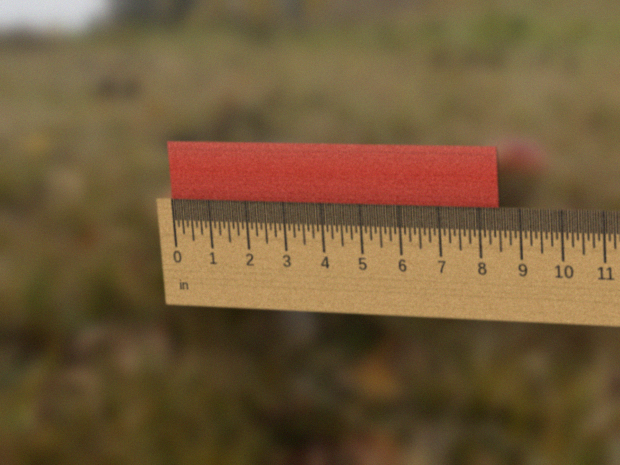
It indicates 8.5 in
